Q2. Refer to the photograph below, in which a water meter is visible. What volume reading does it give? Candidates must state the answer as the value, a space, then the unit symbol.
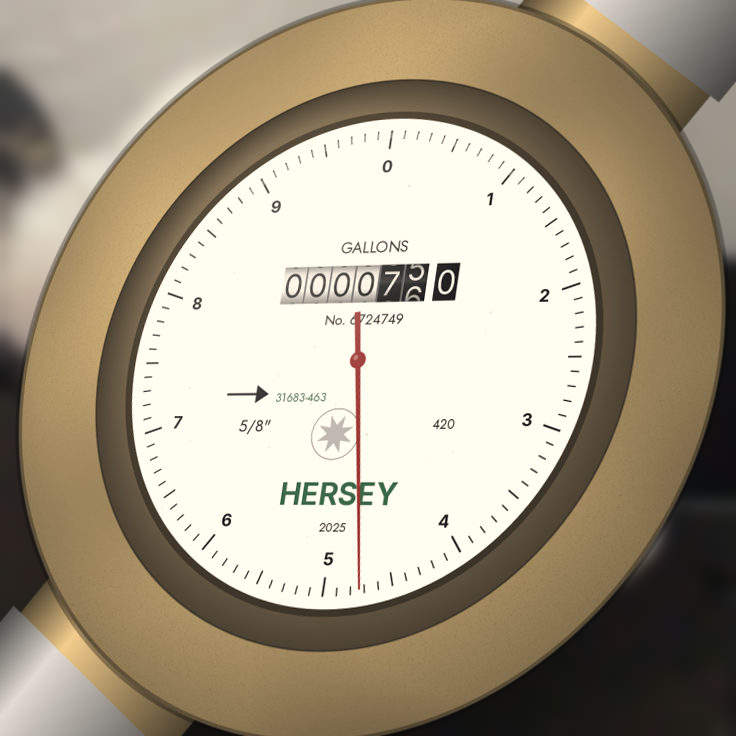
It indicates 754.7 gal
